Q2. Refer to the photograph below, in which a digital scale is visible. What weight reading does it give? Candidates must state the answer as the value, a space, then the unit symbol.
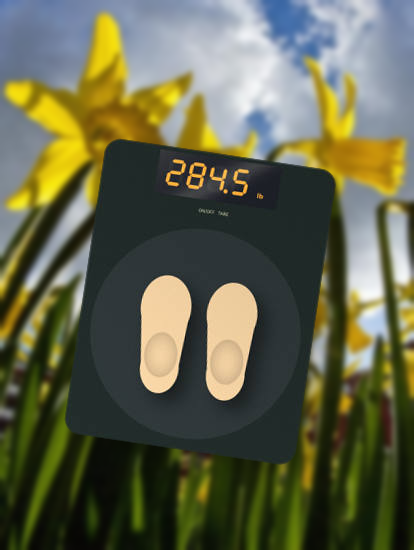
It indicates 284.5 lb
